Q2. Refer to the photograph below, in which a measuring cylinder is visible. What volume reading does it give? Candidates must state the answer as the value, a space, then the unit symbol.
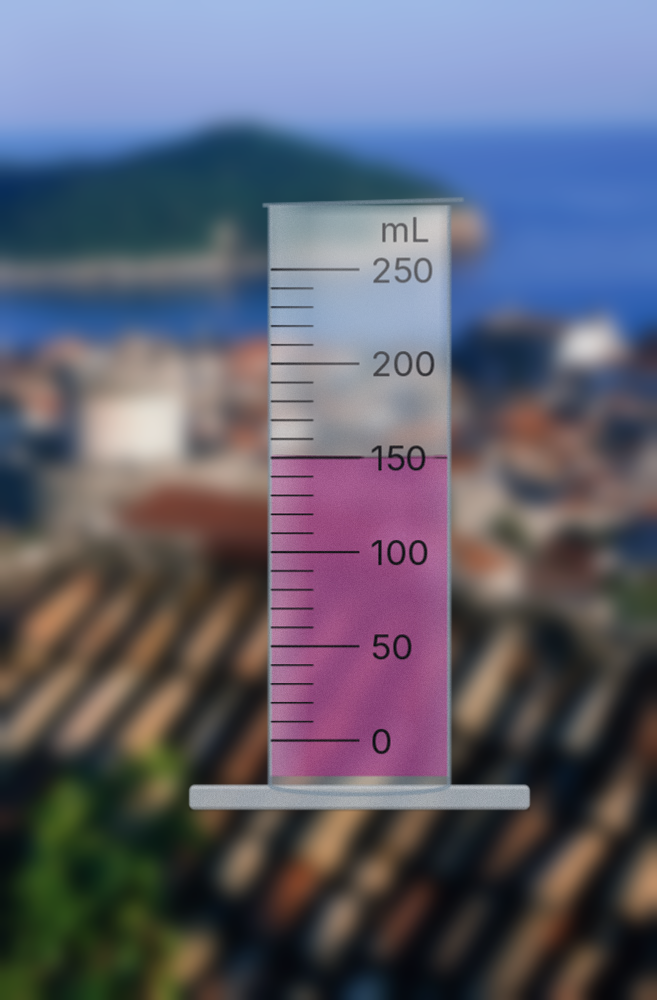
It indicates 150 mL
